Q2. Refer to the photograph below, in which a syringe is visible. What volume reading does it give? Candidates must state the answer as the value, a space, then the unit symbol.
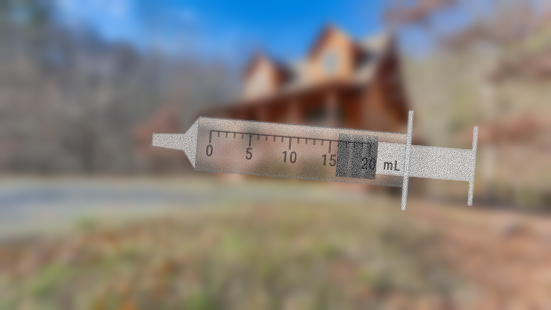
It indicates 16 mL
